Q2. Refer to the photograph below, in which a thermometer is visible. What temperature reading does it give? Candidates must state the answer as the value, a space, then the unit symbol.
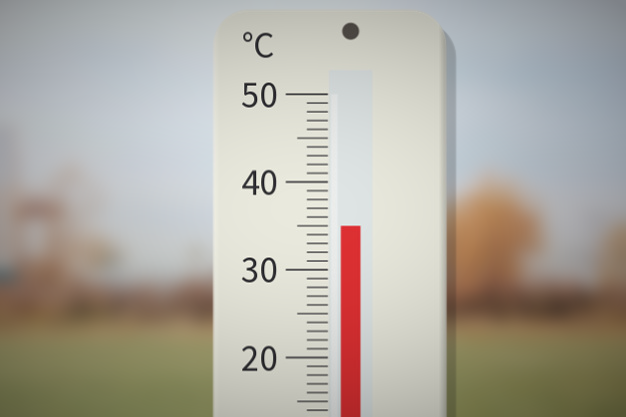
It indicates 35 °C
